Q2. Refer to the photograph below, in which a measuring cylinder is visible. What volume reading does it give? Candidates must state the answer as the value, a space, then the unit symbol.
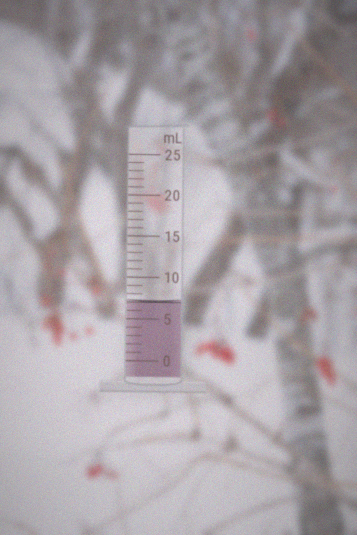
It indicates 7 mL
